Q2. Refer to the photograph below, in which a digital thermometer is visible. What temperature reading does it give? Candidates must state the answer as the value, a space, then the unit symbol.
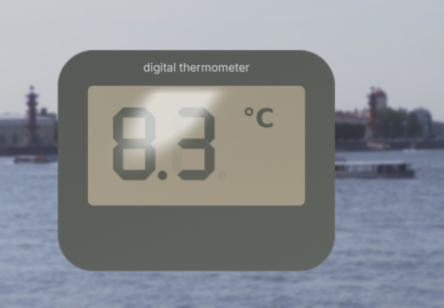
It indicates 8.3 °C
